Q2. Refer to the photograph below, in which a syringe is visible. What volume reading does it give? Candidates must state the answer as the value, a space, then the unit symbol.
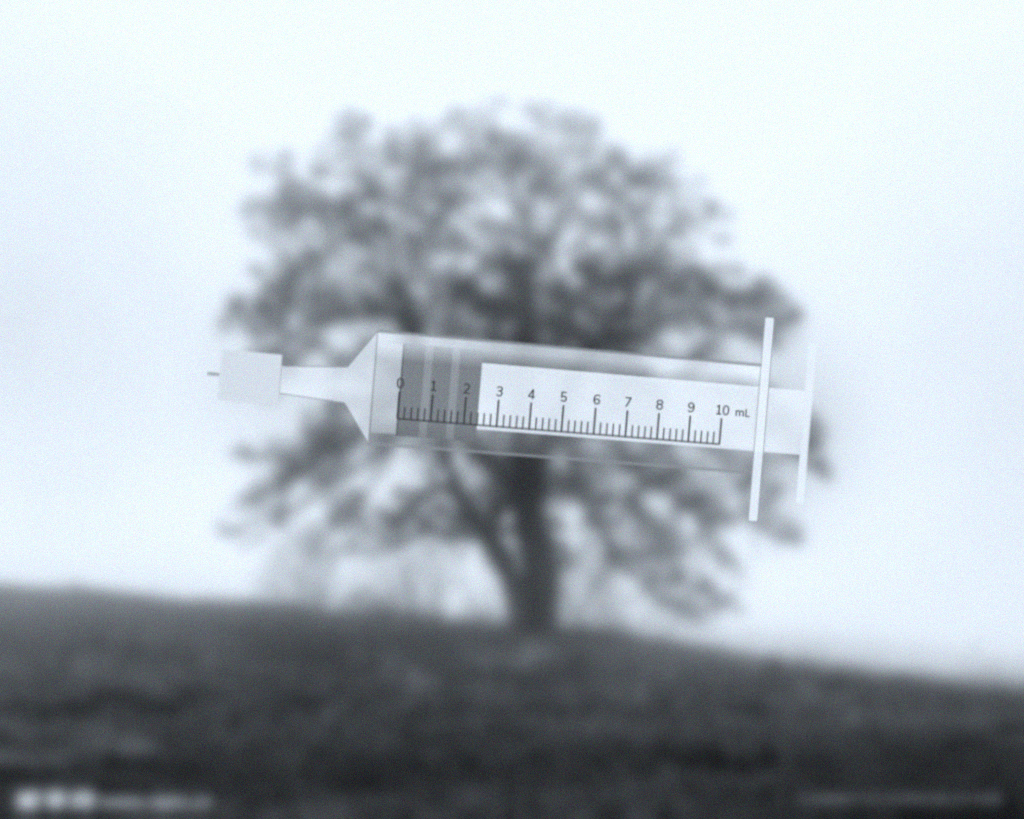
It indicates 0 mL
